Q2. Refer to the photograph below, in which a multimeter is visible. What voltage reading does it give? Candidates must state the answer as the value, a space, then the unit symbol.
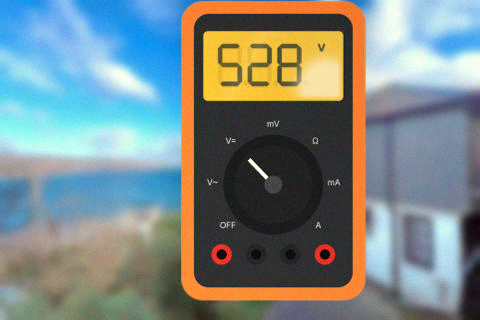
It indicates 528 V
